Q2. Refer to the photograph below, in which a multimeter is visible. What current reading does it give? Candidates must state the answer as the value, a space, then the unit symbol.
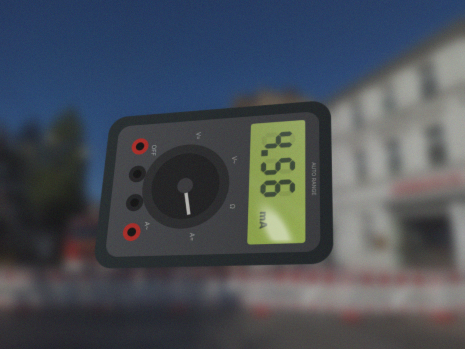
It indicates 4.56 mA
